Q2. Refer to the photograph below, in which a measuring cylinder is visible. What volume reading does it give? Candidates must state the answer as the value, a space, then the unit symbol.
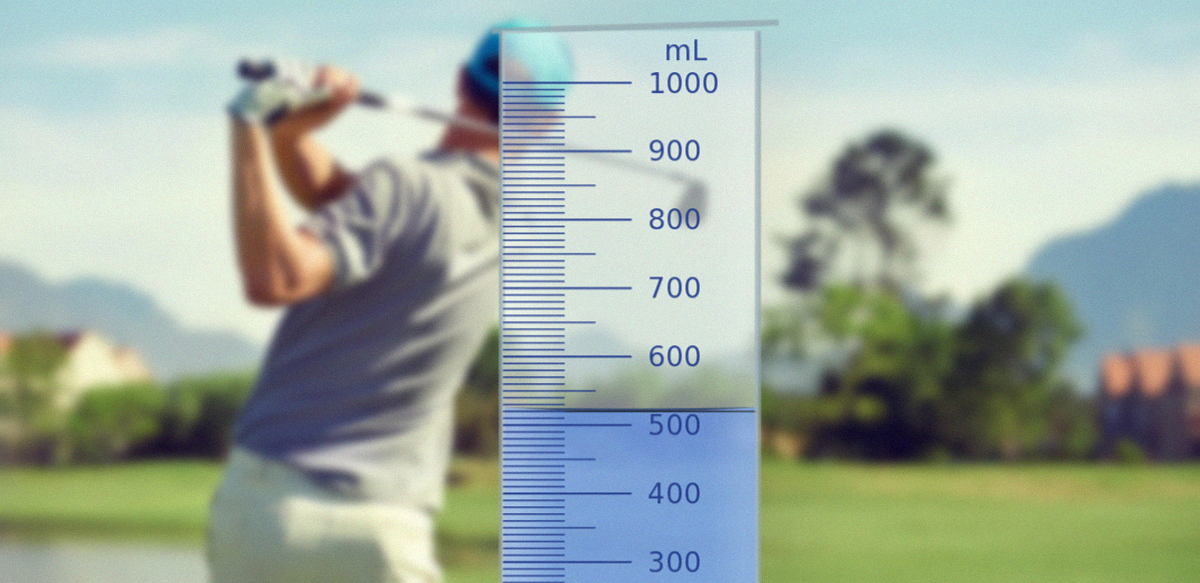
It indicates 520 mL
